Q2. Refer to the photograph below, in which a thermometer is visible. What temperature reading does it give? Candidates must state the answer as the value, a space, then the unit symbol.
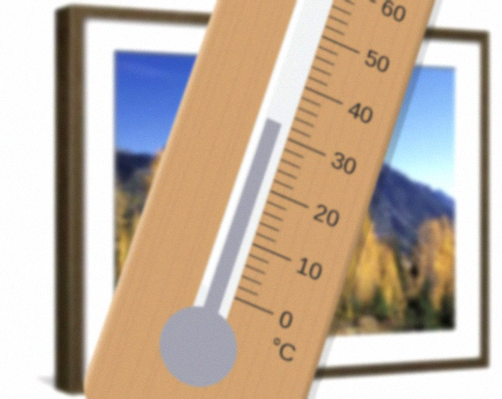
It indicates 32 °C
